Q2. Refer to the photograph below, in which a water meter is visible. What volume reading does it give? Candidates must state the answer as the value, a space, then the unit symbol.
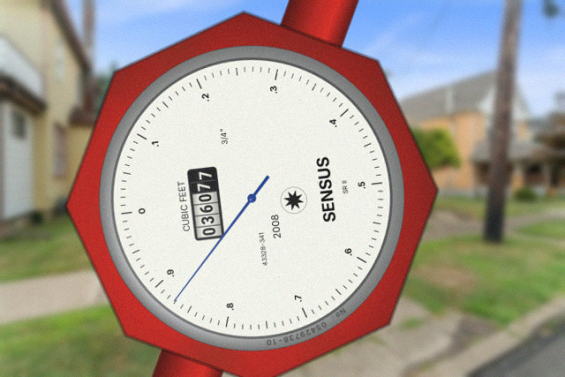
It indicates 36076.87 ft³
